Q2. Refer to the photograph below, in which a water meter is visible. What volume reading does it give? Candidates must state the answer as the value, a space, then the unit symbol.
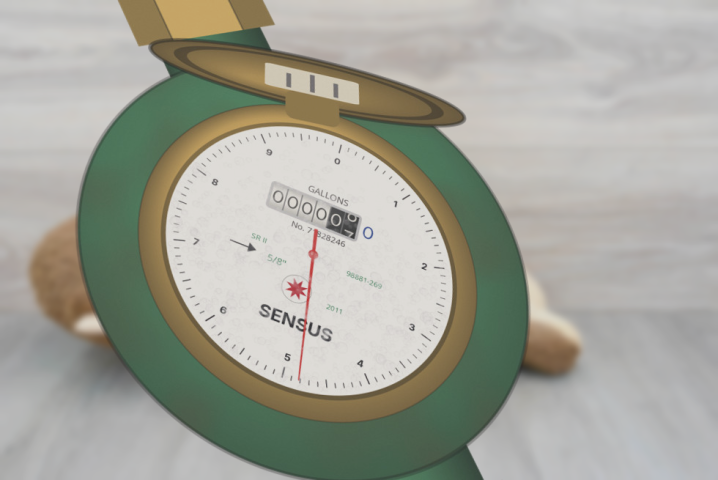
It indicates 64.8 gal
